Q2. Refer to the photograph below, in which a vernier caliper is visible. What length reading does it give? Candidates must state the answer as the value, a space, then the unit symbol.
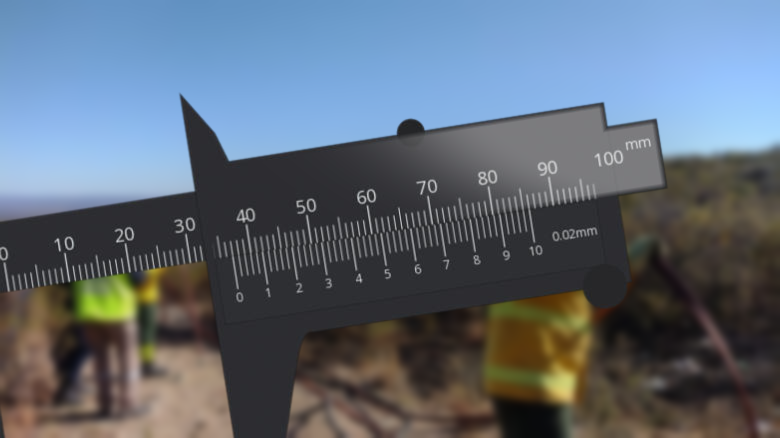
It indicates 37.0 mm
